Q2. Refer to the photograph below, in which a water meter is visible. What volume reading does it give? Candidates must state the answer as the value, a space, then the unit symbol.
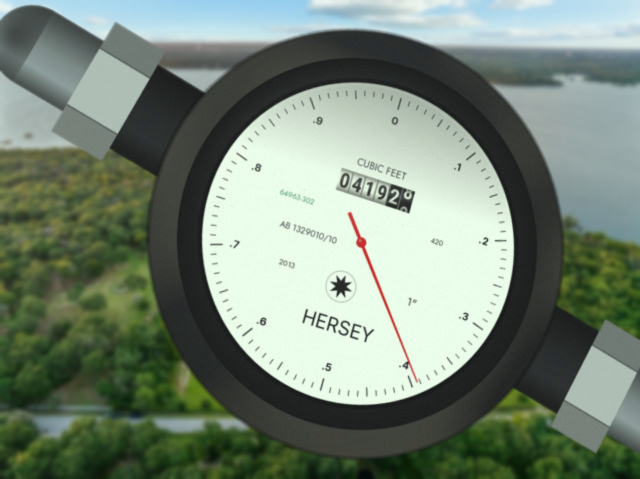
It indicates 41928.39 ft³
